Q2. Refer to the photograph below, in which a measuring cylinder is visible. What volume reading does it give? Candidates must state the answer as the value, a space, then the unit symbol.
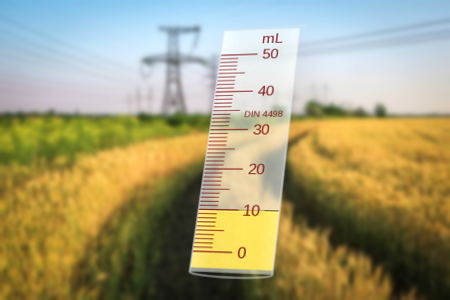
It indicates 10 mL
